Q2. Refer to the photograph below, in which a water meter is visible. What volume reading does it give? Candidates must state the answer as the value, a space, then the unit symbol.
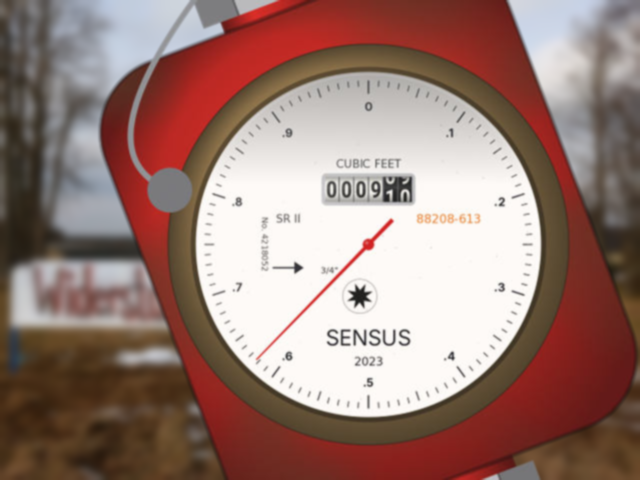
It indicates 909.62 ft³
